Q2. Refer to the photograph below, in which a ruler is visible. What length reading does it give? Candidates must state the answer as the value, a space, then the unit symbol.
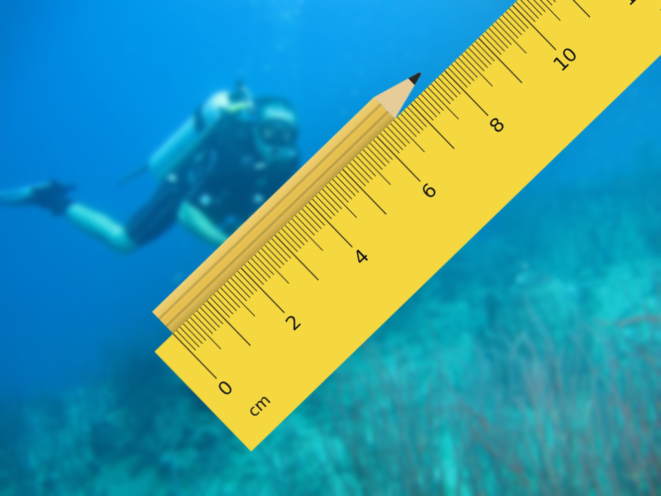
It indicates 7.6 cm
